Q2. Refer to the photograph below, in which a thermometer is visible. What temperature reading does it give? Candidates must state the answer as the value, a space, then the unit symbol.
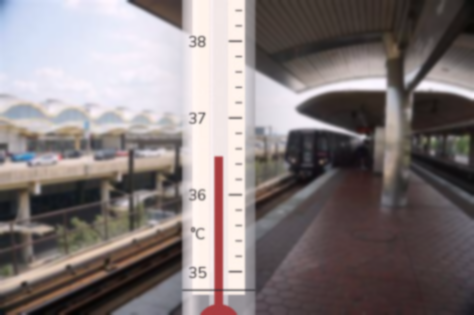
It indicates 36.5 °C
